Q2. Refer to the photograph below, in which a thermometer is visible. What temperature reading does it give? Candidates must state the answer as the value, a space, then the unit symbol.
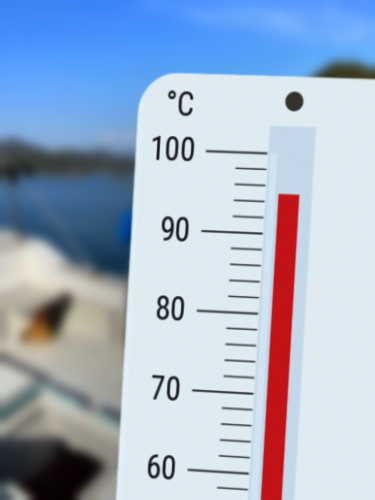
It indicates 95 °C
